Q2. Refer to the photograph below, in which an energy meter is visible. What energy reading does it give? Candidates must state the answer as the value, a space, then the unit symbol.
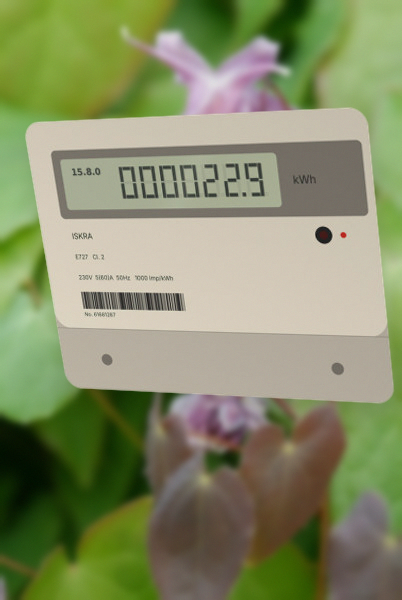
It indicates 22.9 kWh
